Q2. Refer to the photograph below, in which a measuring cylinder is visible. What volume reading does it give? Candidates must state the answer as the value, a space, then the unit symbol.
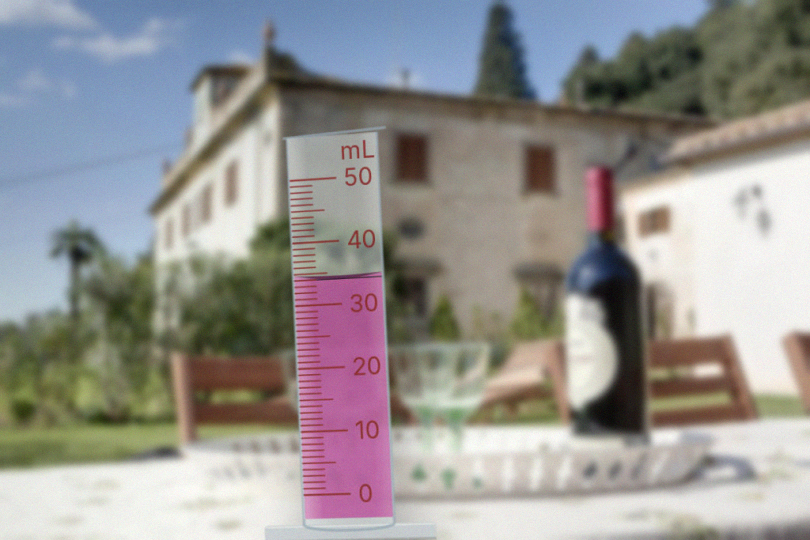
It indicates 34 mL
